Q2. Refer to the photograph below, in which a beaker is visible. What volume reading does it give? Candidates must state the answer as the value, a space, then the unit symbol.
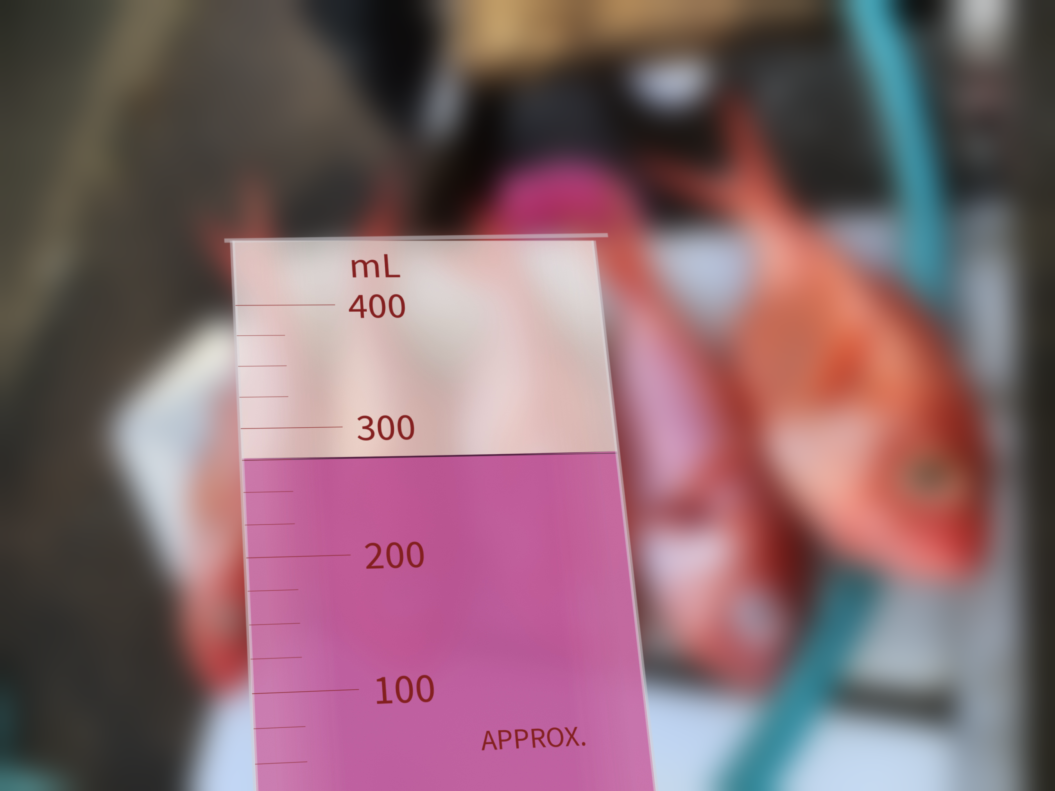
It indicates 275 mL
